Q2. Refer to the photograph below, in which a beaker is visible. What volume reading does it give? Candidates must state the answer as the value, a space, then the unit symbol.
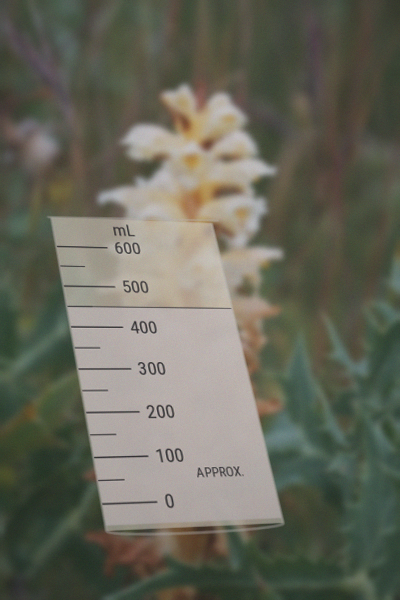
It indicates 450 mL
